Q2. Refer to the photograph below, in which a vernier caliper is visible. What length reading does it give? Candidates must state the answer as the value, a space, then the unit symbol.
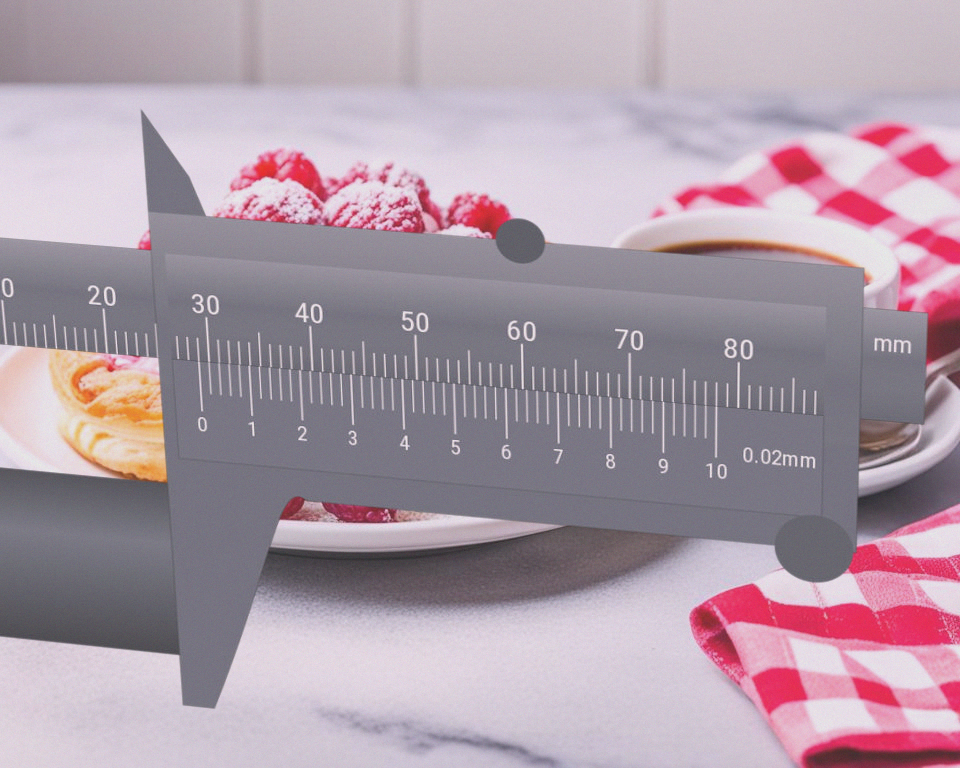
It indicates 29.0 mm
